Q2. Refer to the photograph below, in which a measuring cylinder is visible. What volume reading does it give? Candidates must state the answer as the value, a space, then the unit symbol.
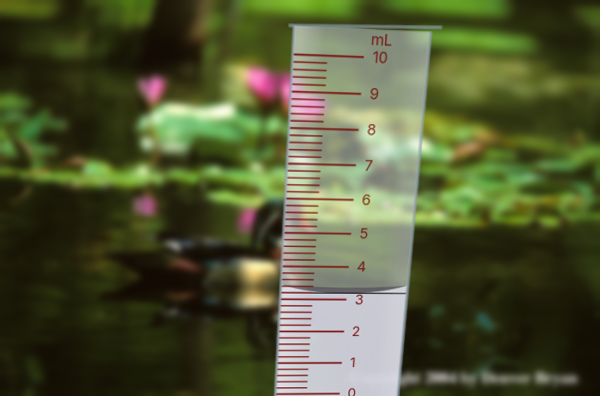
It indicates 3.2 mL
